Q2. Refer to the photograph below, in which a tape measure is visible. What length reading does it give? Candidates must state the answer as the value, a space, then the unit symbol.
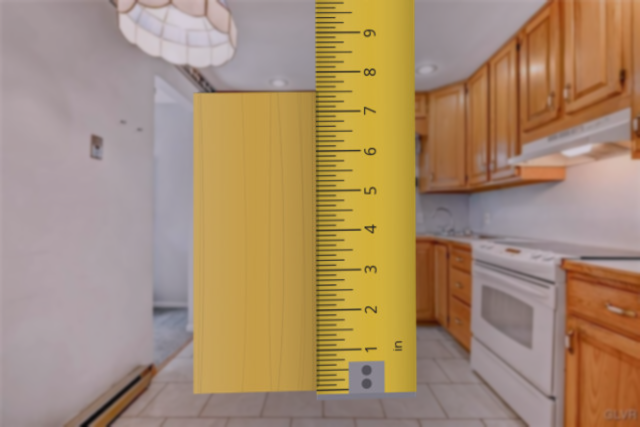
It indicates 7.5 in
